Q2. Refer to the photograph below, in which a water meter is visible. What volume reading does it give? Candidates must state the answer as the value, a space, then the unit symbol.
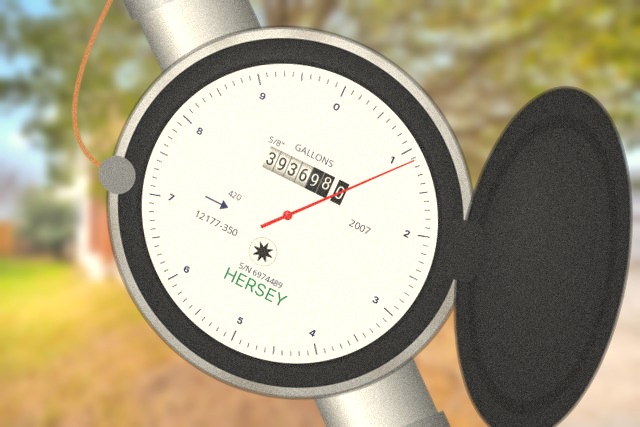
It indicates 3936981.1 gal
